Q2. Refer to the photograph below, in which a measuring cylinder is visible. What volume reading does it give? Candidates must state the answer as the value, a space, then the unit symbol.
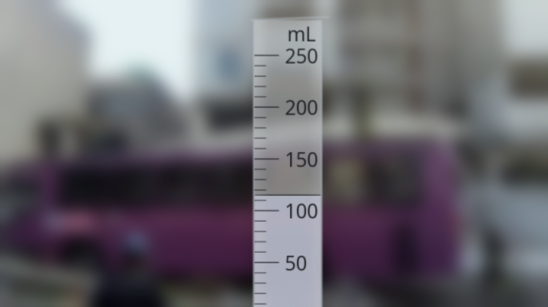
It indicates 115 mL
